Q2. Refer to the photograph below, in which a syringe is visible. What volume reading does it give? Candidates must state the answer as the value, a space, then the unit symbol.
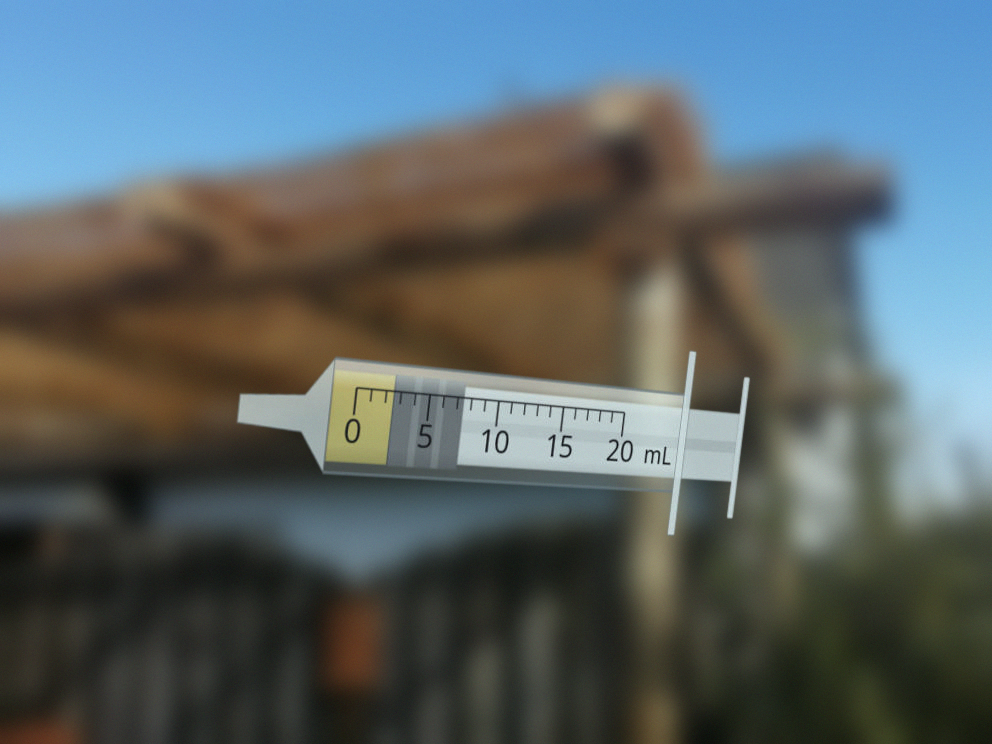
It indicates 2.5 mL
